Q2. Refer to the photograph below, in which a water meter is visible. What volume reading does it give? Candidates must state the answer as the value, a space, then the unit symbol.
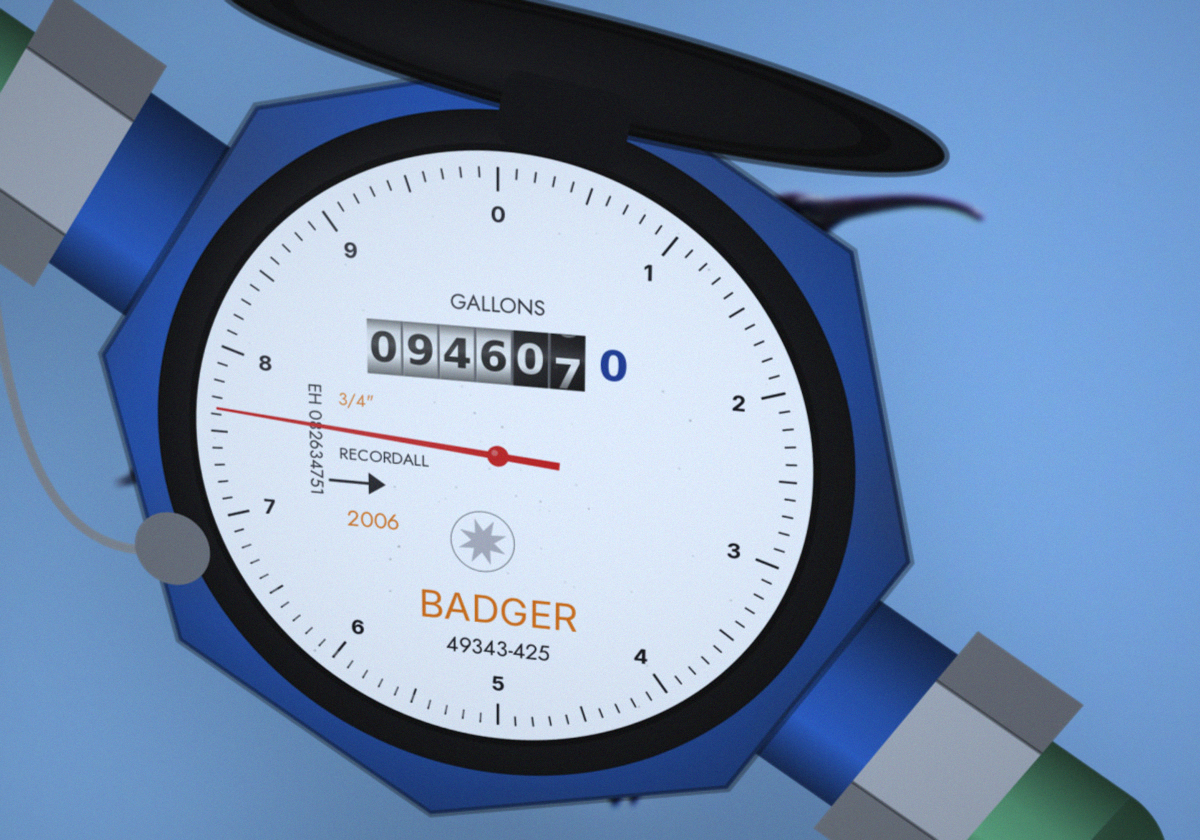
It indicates 946067.6 gal
